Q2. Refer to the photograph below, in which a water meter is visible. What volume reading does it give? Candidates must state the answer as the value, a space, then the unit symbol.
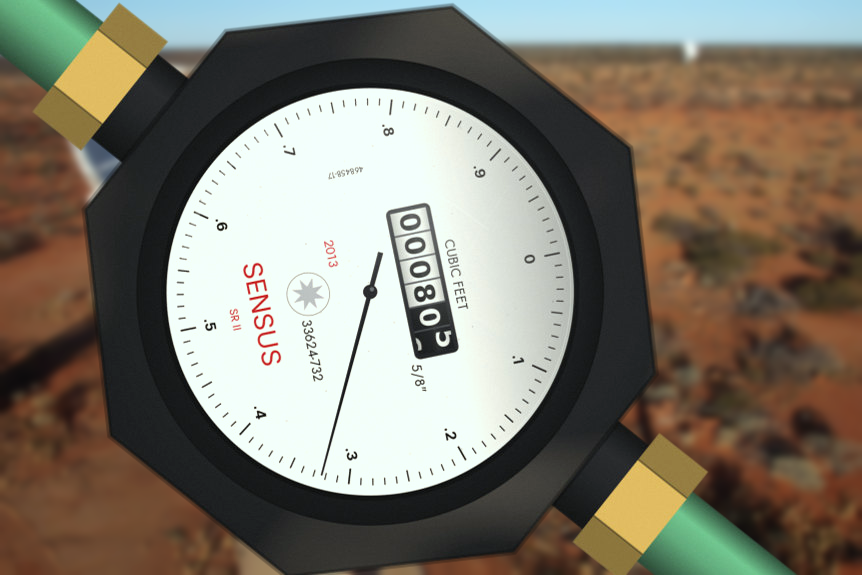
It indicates 805.32 ft³
